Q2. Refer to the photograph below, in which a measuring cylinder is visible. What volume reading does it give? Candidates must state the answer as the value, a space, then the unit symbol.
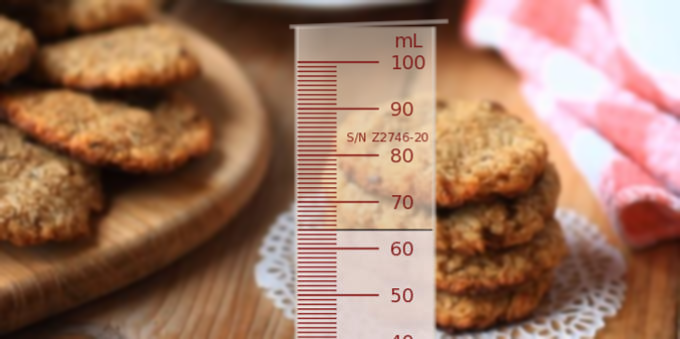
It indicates 64 mL
